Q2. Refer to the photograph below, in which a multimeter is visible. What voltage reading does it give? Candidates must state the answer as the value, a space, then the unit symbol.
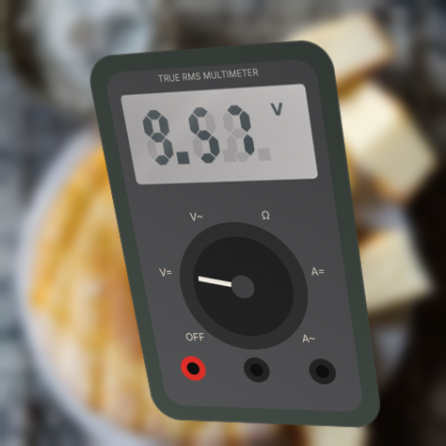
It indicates 9.57 V
